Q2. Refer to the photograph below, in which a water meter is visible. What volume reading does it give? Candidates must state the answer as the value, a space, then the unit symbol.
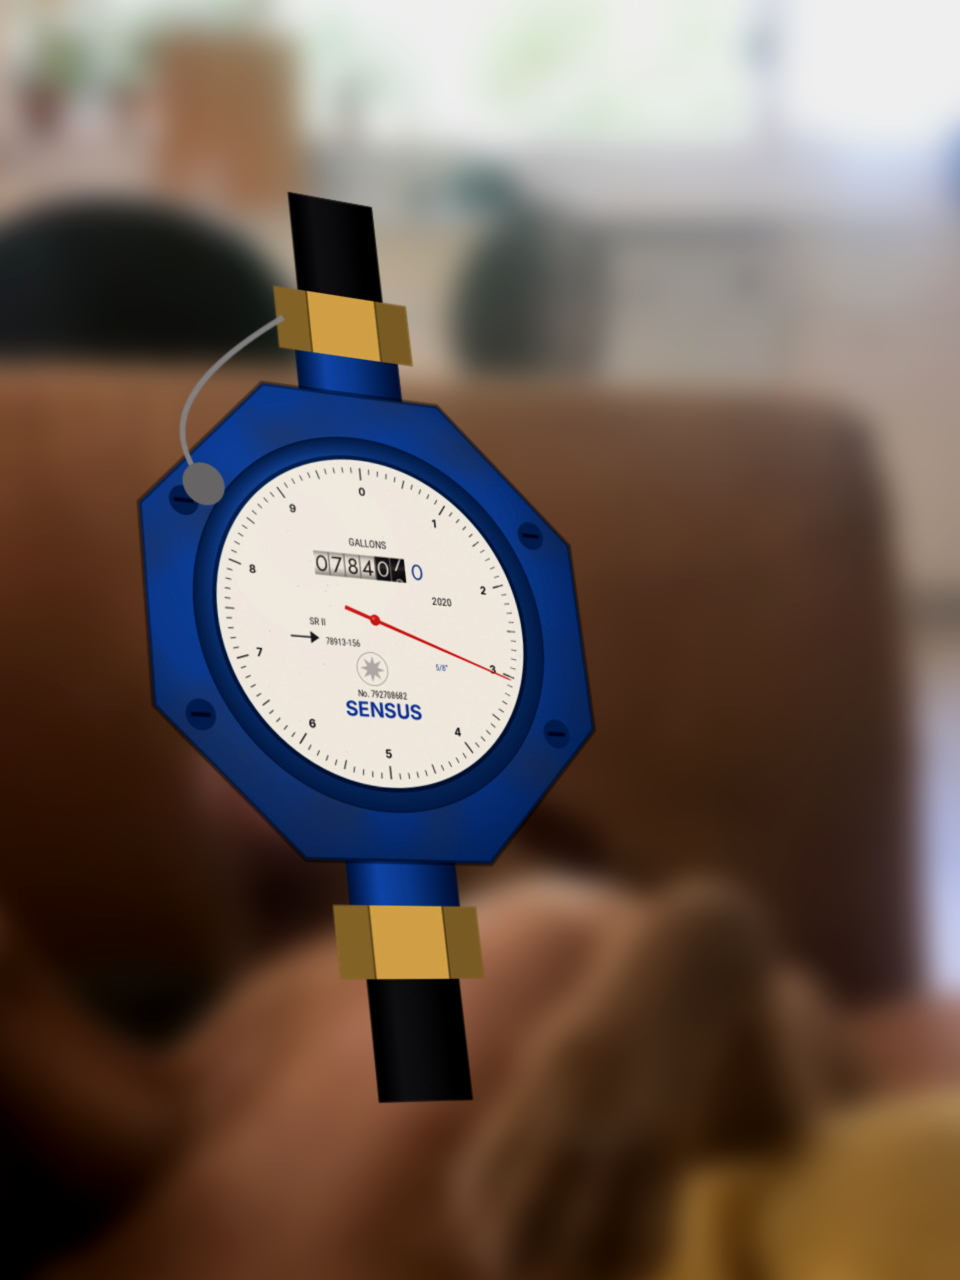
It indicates 784073.0 gal
